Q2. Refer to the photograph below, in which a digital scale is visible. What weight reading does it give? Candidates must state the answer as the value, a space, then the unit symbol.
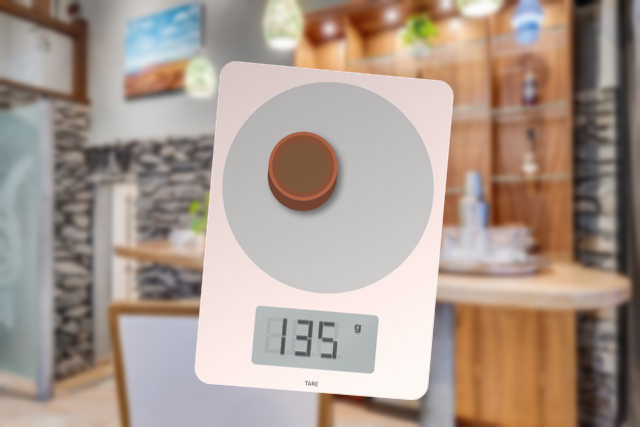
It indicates 135 g
